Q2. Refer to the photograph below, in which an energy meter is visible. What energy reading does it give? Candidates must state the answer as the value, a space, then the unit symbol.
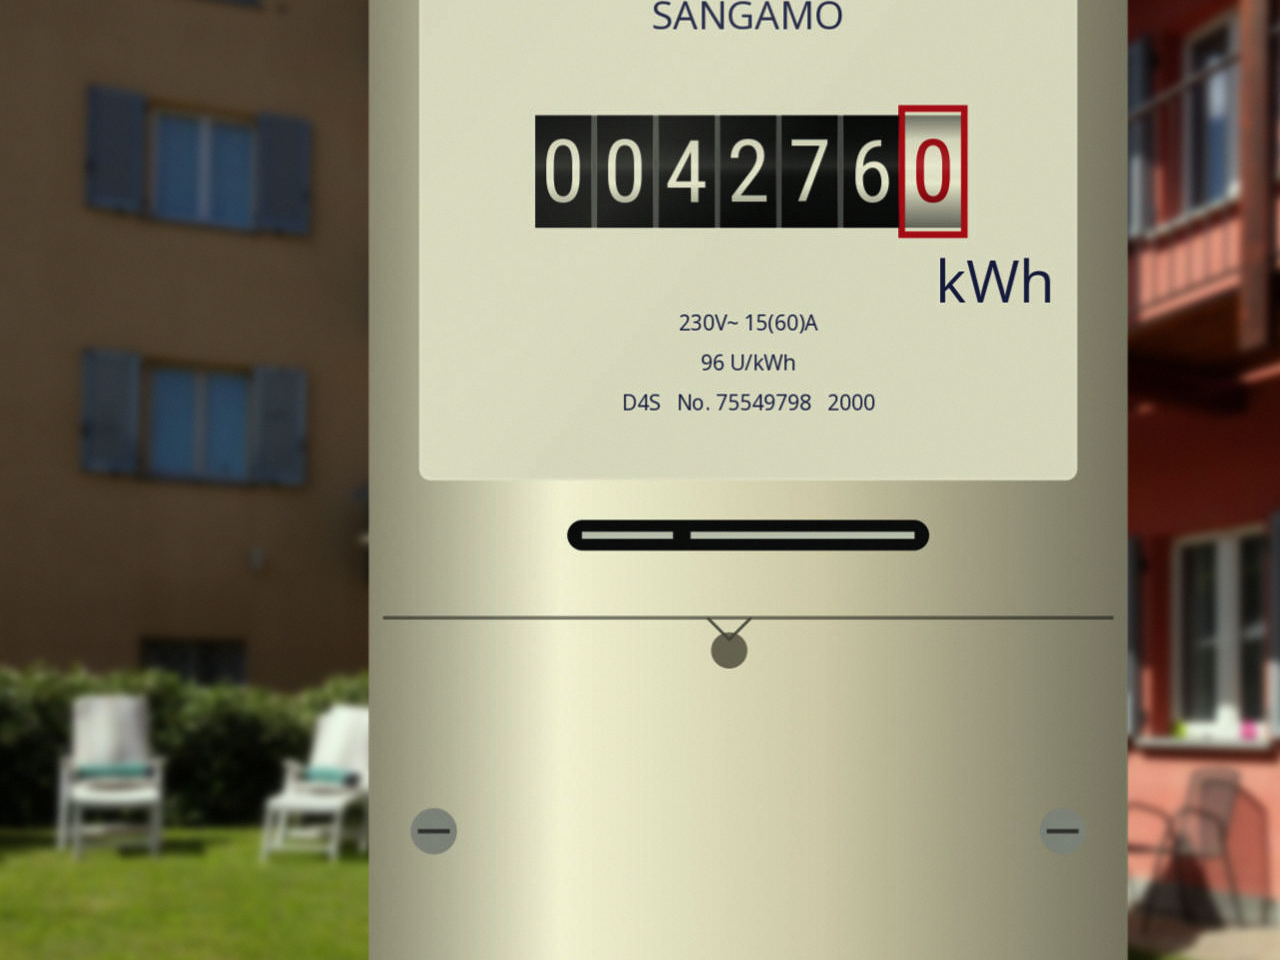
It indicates 4276.0 kWh
